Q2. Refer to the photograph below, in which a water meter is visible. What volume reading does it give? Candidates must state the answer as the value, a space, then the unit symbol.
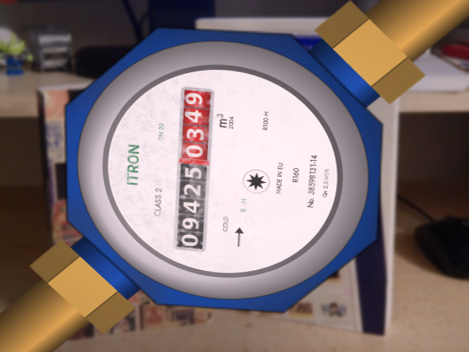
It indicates 9425.0349 m³
